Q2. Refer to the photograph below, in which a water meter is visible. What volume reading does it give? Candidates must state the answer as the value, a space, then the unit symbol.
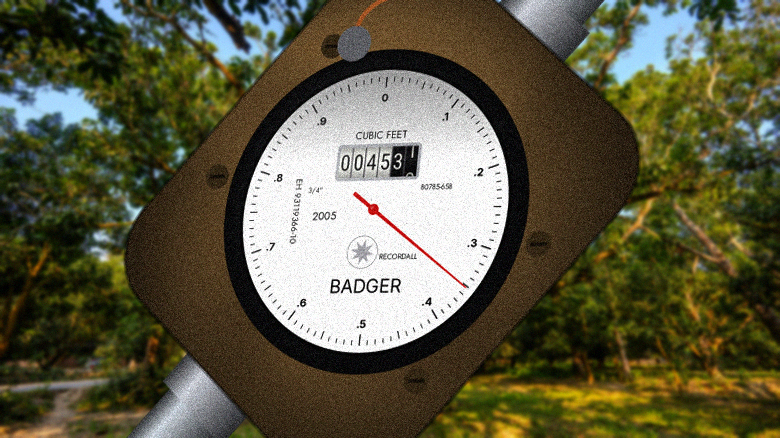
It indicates 4531.35 ft³
